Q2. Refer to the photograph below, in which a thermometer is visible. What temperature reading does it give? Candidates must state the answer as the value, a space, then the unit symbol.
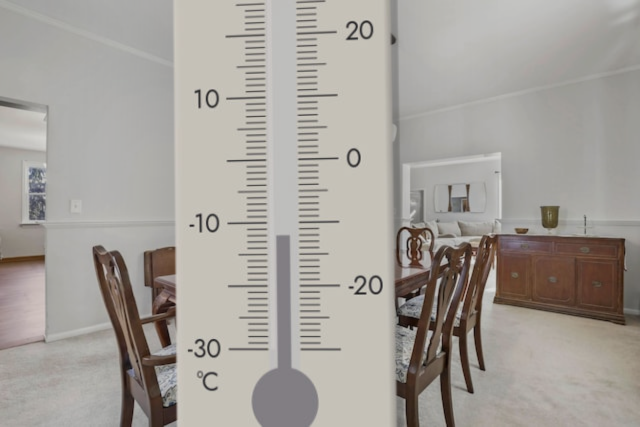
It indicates -12 °C
